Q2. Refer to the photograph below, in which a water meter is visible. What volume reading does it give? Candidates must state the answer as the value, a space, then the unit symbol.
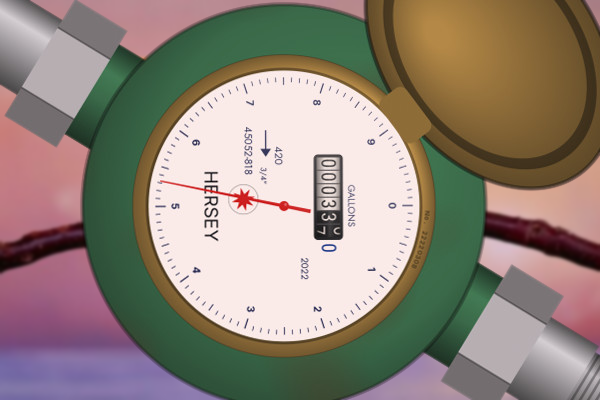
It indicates 3365.3 gal
